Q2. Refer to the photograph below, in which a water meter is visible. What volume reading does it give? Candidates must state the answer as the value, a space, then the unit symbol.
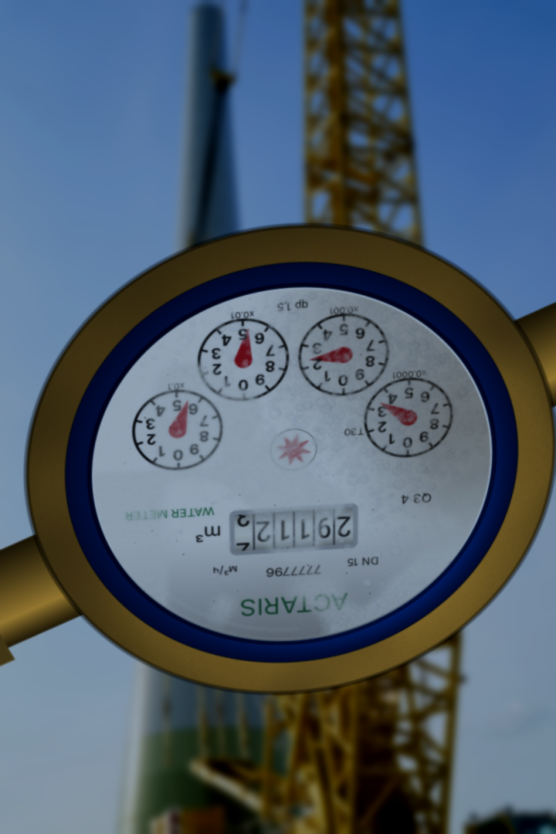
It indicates 291122.5523 m³
